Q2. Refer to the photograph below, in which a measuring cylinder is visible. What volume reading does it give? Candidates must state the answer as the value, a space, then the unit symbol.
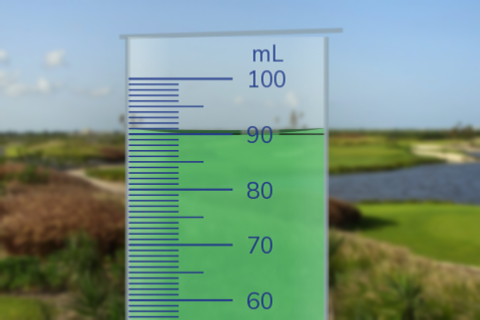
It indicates 90 mL
